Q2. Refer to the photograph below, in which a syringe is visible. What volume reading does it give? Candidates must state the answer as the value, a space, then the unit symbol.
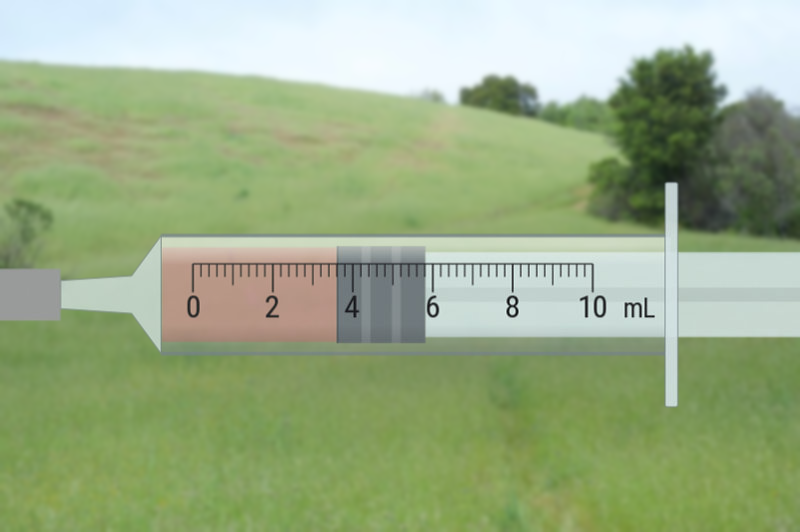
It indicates 3.6 mL
